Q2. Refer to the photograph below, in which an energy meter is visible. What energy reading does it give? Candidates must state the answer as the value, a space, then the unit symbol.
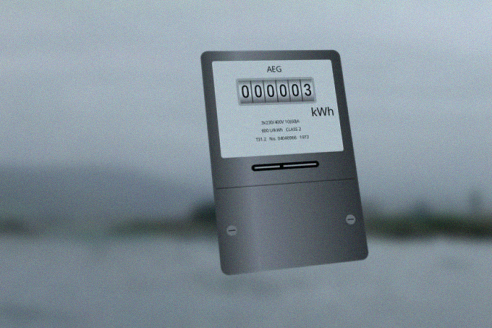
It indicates 3 kWh
